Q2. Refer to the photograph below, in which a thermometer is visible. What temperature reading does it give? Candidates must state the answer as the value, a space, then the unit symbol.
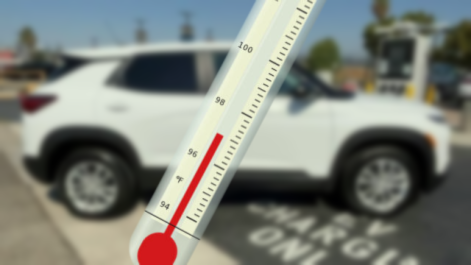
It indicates 97 °F
